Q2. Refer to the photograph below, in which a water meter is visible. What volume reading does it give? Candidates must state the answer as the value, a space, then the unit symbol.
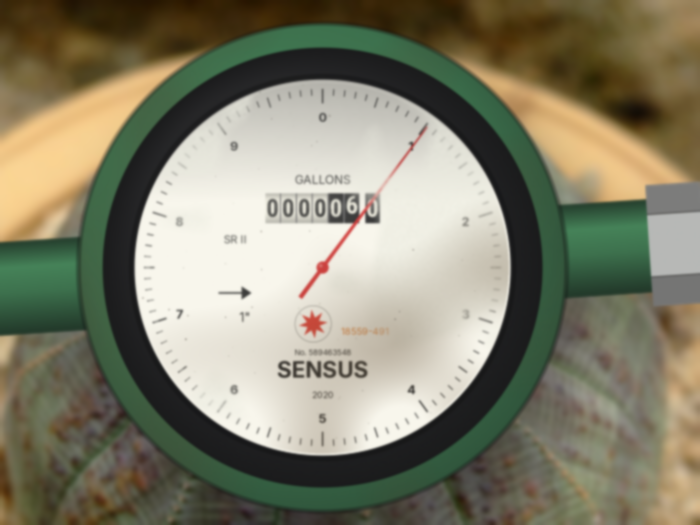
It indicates 61.0 gal
